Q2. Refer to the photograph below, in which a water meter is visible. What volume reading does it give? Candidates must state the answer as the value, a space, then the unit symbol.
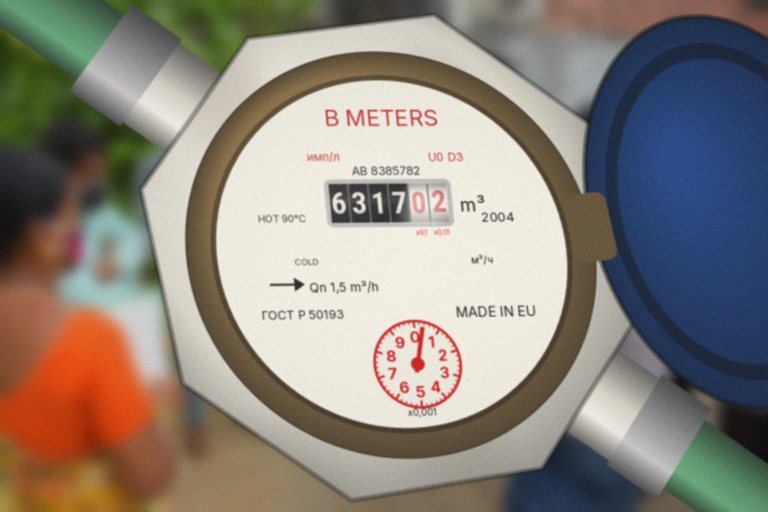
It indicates 6317.020 m³
